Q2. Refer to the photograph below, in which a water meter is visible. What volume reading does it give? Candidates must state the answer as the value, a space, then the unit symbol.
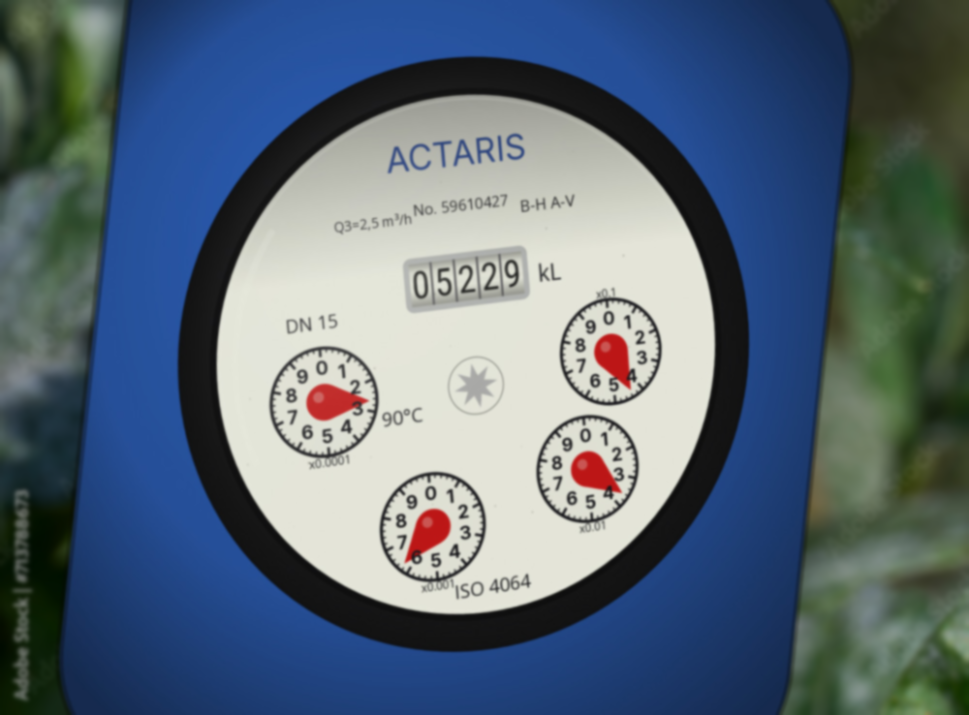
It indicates 5229.4362 kL
